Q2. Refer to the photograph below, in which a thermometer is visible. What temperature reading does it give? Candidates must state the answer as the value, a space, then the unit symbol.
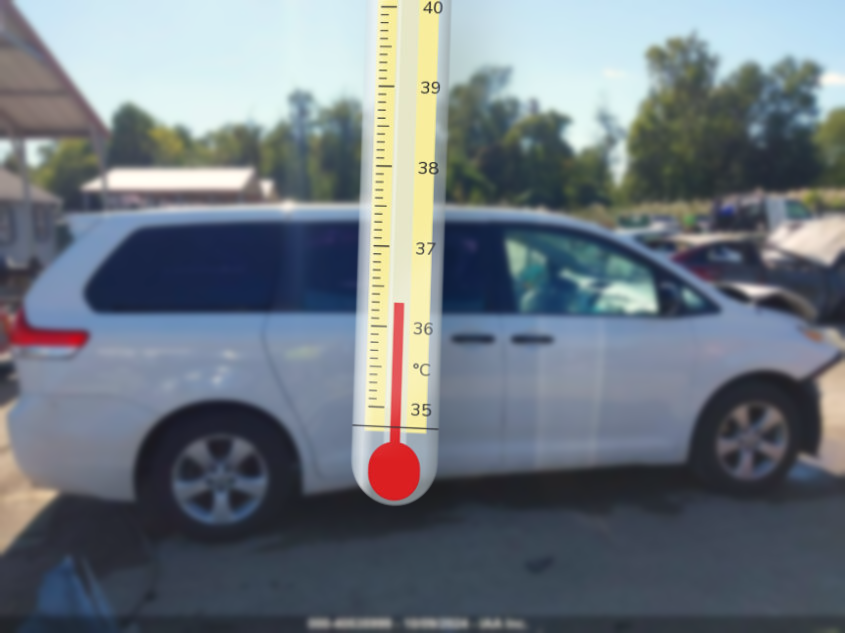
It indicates 36.3 °C
